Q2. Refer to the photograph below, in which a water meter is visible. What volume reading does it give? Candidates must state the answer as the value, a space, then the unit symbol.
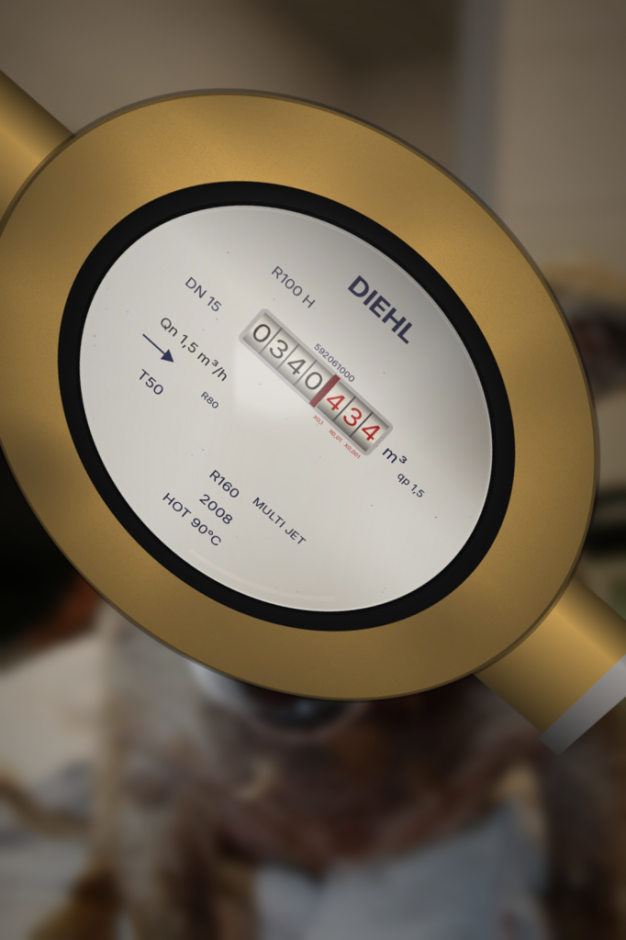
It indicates 340.434 m³
